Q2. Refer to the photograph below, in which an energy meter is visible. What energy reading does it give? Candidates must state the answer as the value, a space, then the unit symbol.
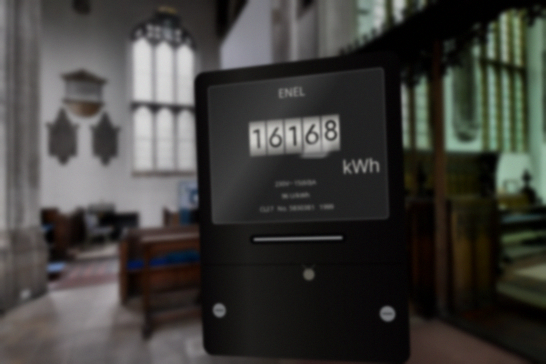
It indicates 16168 kWh
